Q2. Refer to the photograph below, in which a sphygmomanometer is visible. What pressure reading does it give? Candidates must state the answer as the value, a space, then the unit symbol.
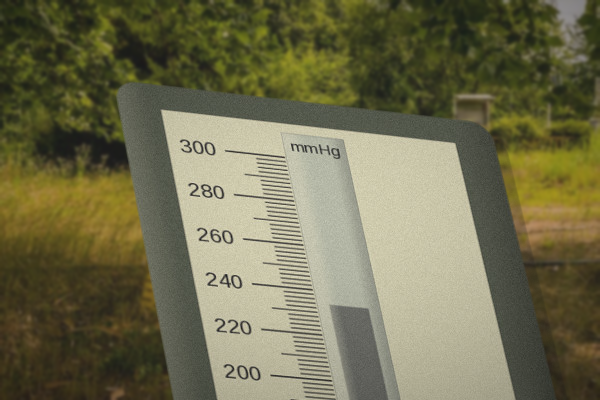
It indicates 234 mmHg
